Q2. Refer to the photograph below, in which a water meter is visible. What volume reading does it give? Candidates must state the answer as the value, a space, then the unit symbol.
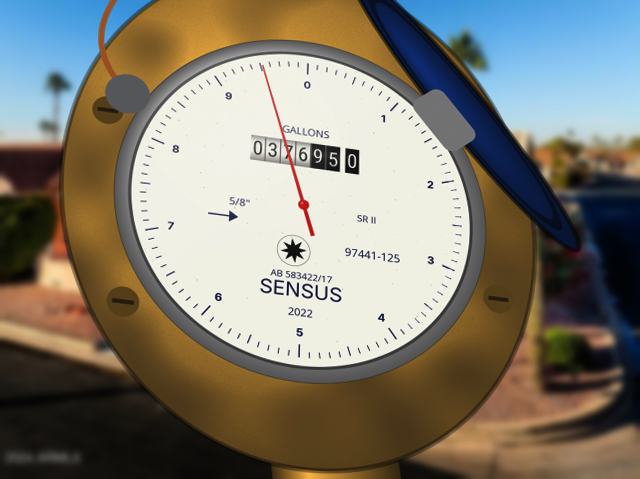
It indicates 376949.5 gal
